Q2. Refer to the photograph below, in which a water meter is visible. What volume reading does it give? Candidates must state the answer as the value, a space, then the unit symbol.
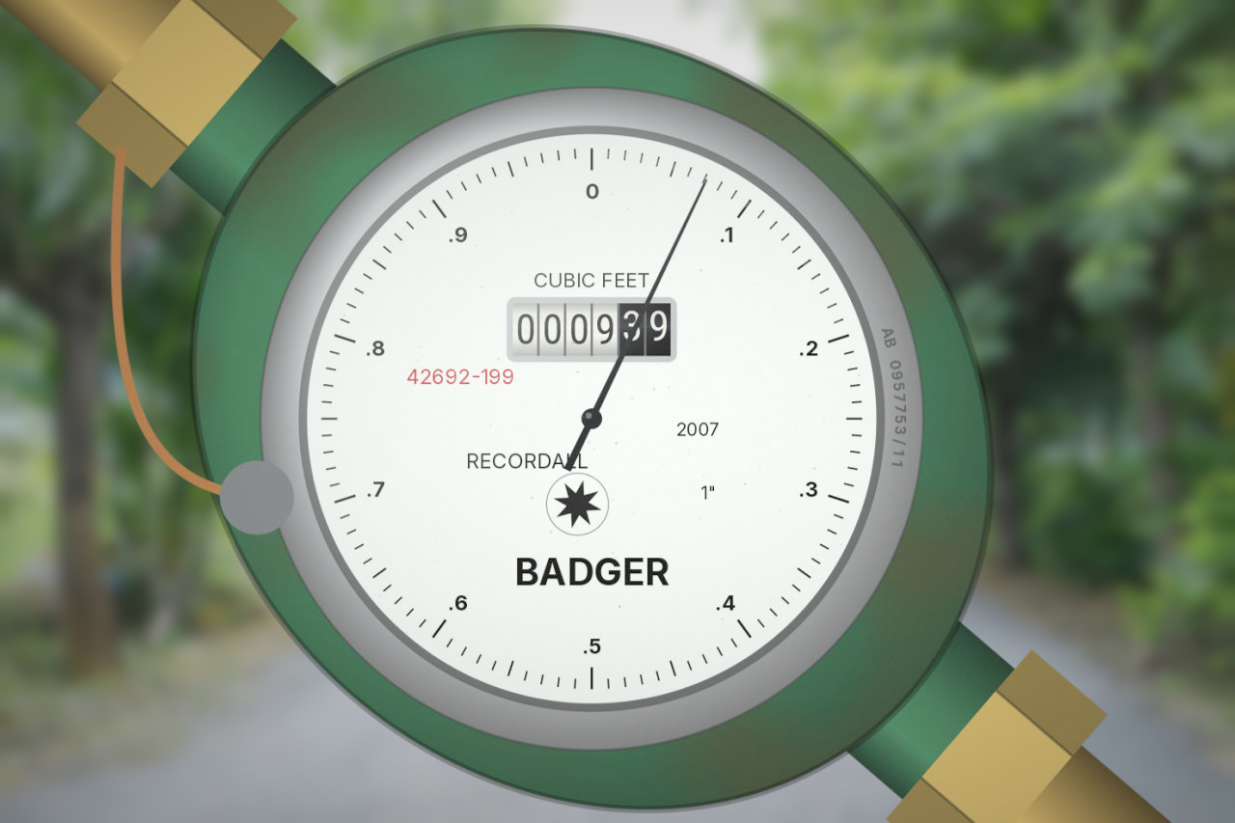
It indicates 939.07 ft³
